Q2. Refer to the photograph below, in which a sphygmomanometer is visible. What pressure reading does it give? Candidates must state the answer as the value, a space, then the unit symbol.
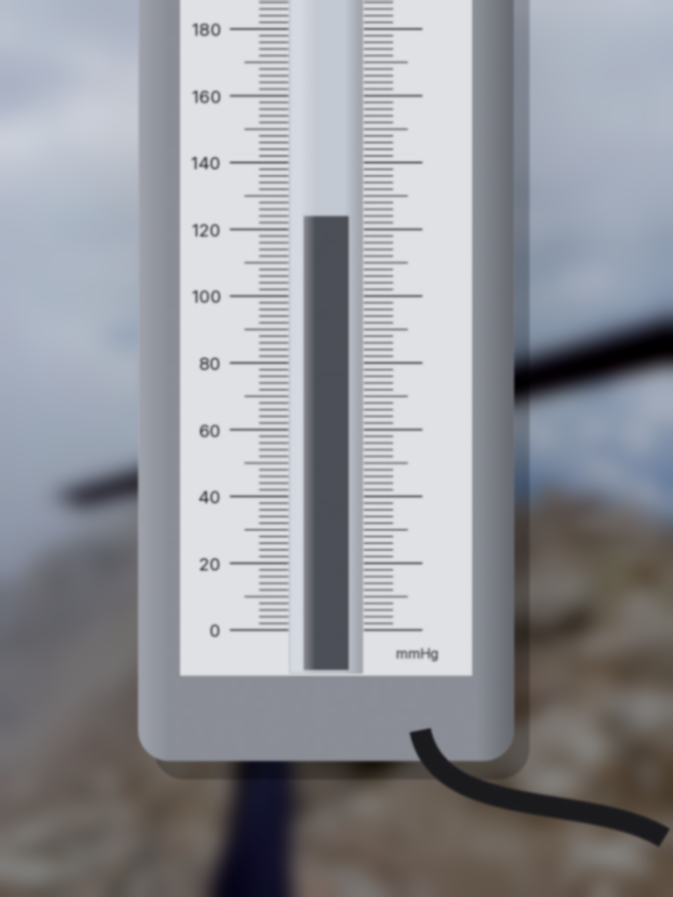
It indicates 124 mmHg
